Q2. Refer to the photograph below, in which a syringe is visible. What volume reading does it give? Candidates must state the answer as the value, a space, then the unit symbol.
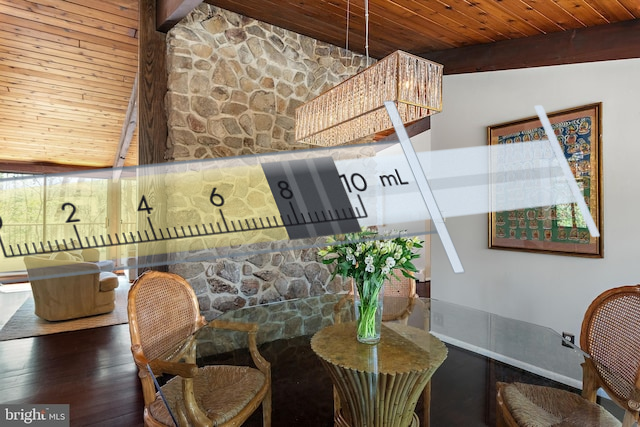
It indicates 7.6 mL
